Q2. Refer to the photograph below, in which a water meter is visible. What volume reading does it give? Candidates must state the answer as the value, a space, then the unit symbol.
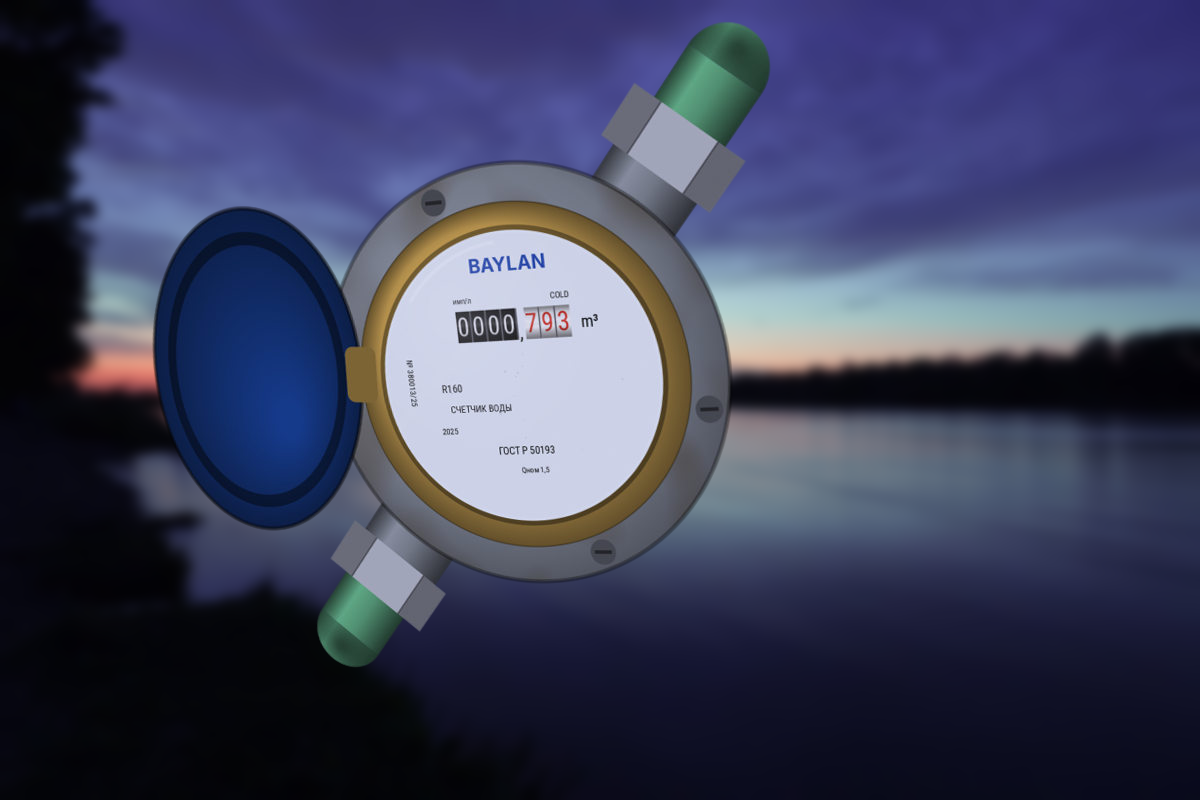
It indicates 0.793 m³
